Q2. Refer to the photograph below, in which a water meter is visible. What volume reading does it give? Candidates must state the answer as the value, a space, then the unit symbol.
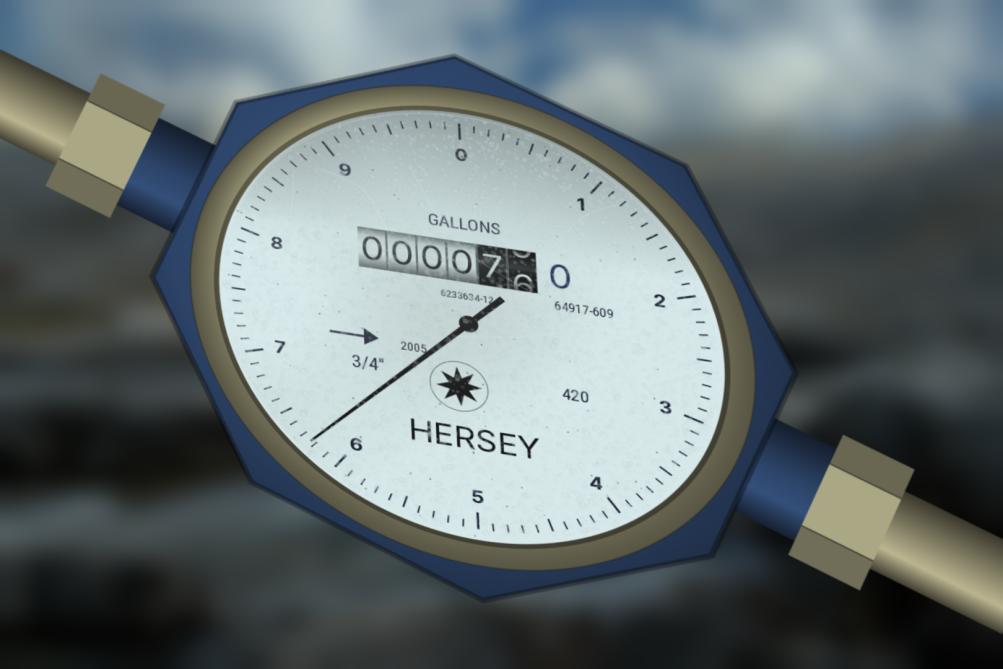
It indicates 756.2 gal
